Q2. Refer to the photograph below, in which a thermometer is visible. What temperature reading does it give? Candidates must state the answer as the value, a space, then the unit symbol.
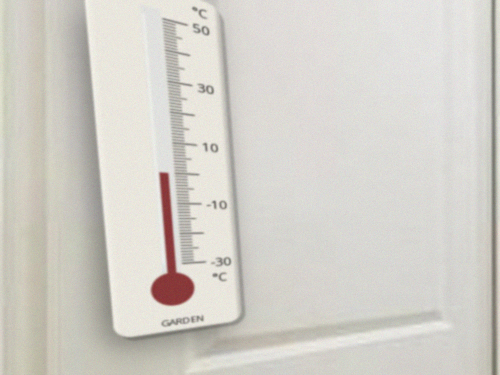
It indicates 0 °C
